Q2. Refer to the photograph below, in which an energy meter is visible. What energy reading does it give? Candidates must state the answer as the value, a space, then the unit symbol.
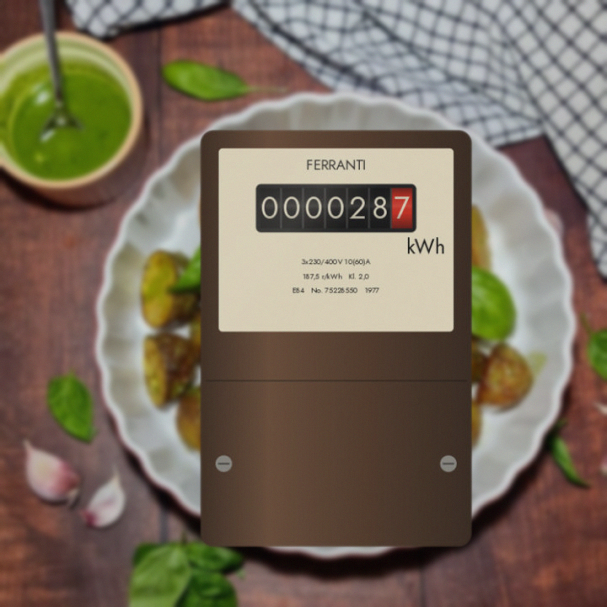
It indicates 28.7 kWh
